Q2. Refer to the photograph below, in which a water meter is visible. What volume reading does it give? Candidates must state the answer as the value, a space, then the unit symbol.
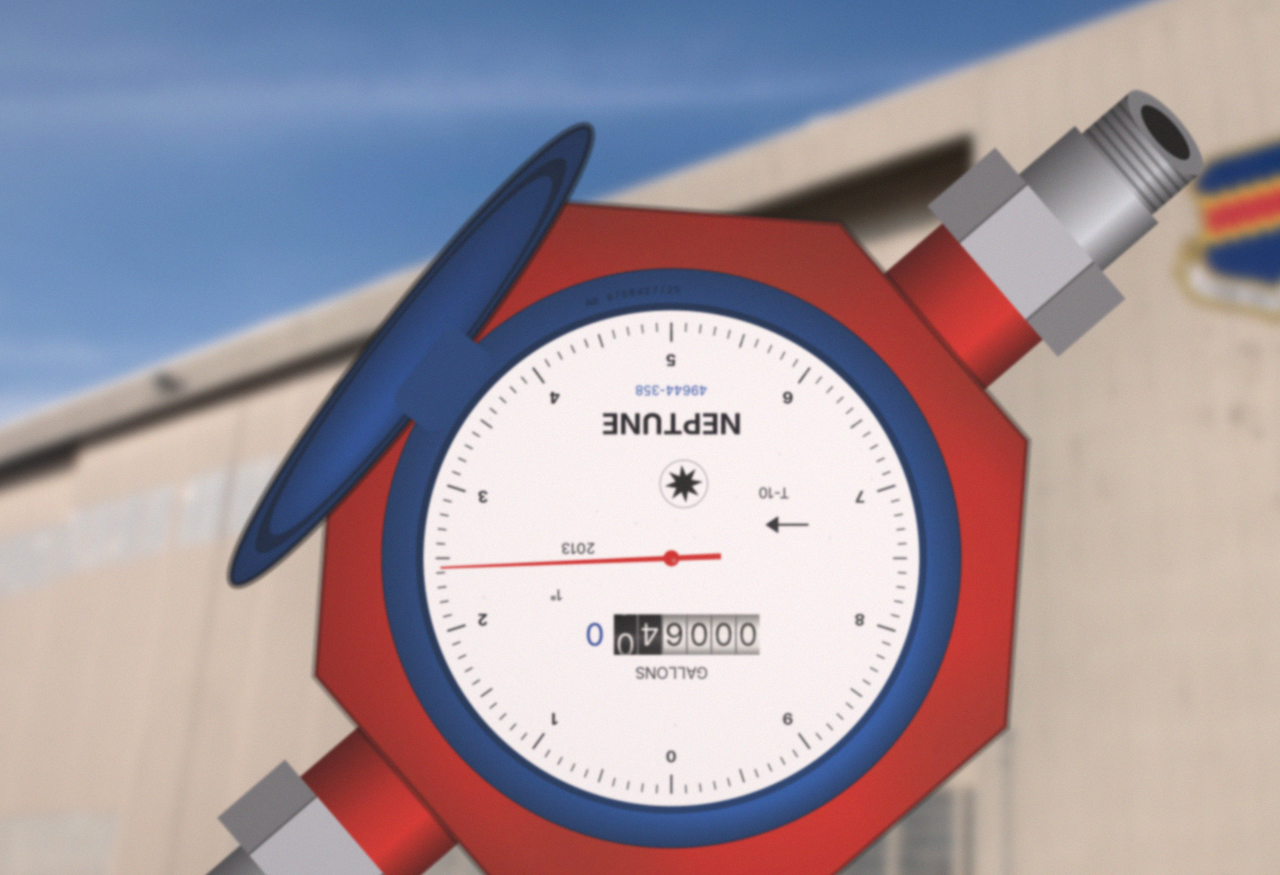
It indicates 6402.4 gal
